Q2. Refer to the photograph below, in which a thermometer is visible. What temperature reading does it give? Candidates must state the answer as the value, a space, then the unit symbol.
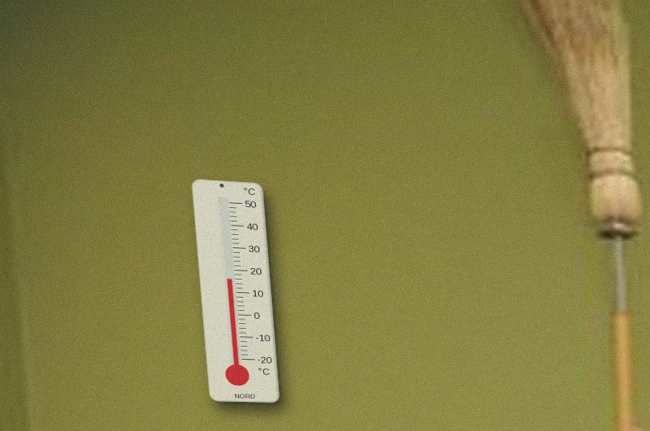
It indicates 16 °C
